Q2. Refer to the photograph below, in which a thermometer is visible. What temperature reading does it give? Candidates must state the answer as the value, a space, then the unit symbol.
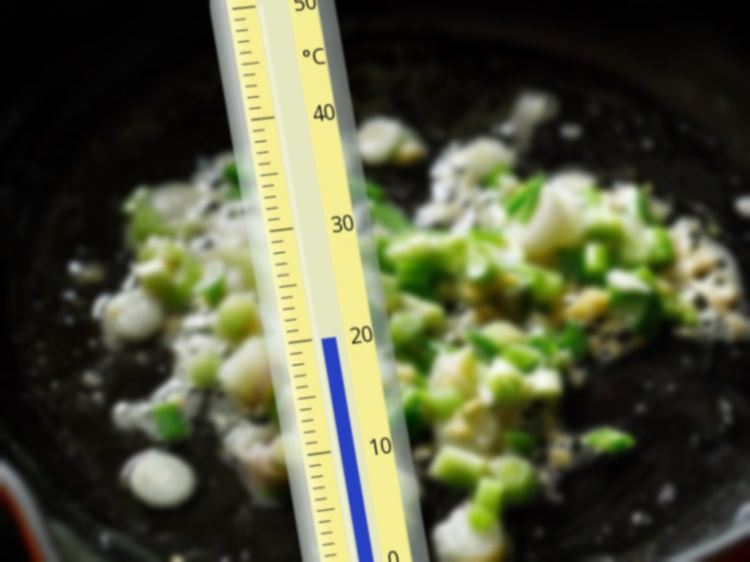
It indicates 20 °C
